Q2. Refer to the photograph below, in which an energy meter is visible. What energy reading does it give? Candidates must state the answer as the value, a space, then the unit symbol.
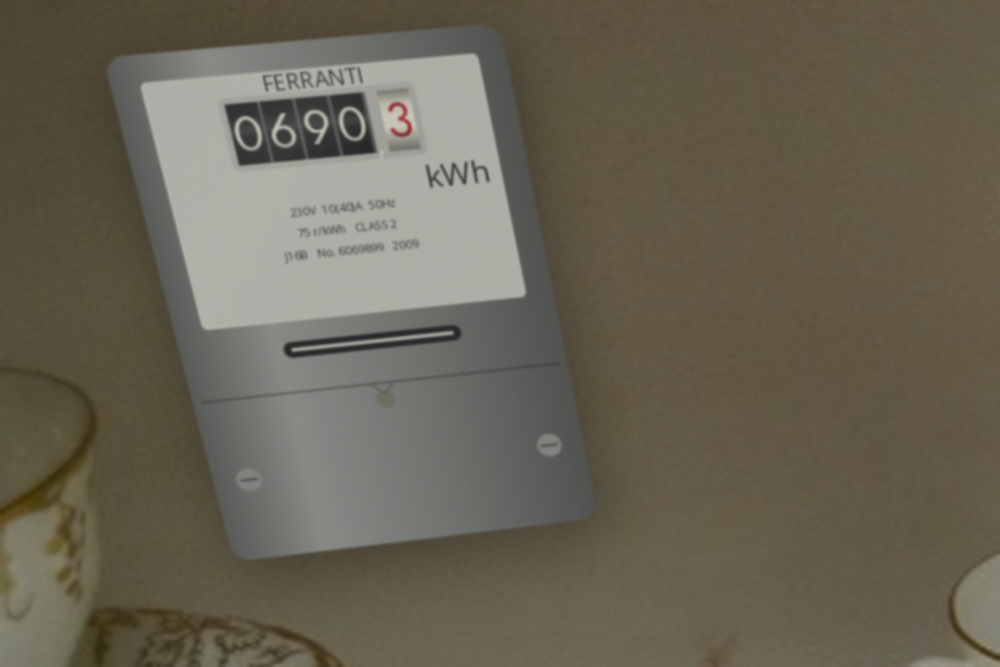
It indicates 690.3 kWh
